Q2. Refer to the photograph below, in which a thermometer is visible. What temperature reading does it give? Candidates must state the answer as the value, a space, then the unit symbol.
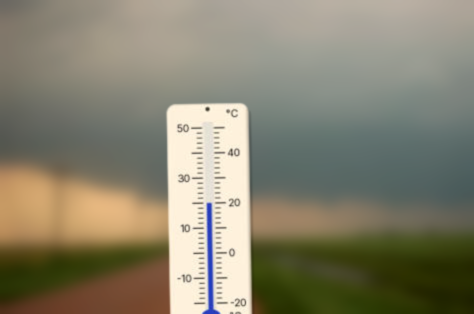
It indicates 20 °C
